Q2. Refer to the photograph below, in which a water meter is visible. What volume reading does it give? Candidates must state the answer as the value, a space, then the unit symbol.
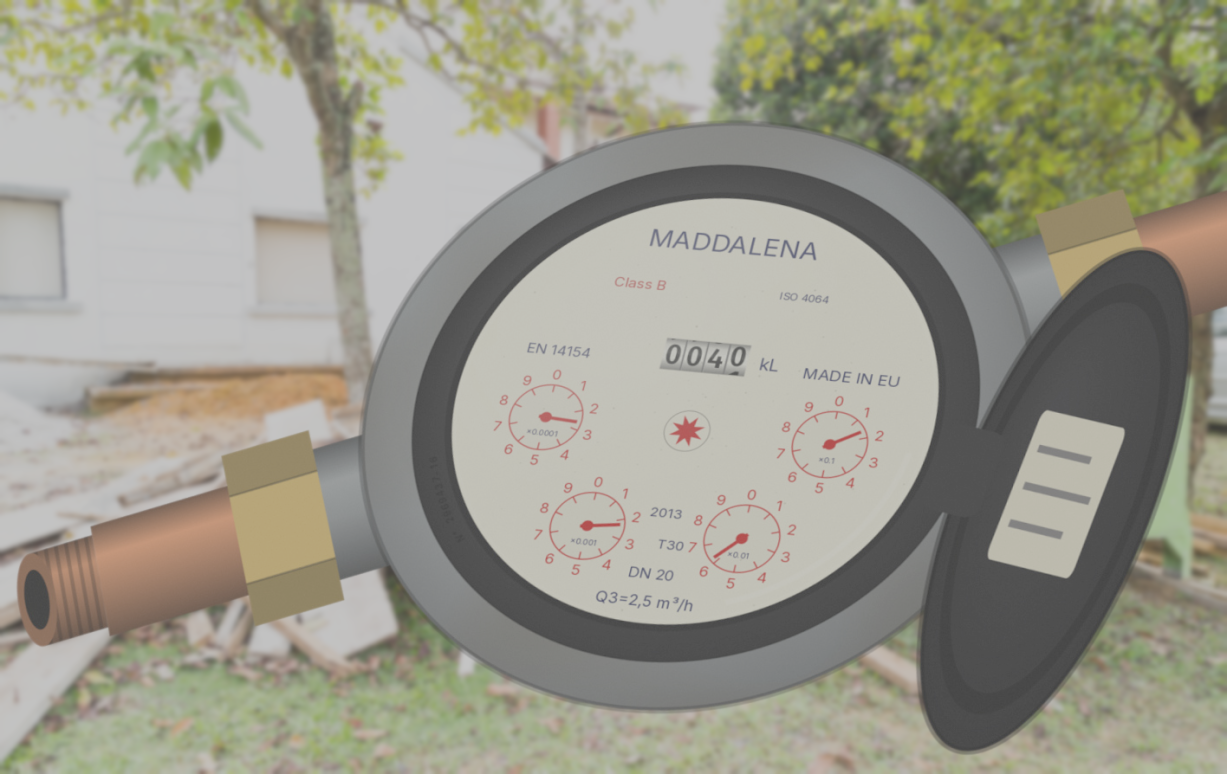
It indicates 40.1622 kL
